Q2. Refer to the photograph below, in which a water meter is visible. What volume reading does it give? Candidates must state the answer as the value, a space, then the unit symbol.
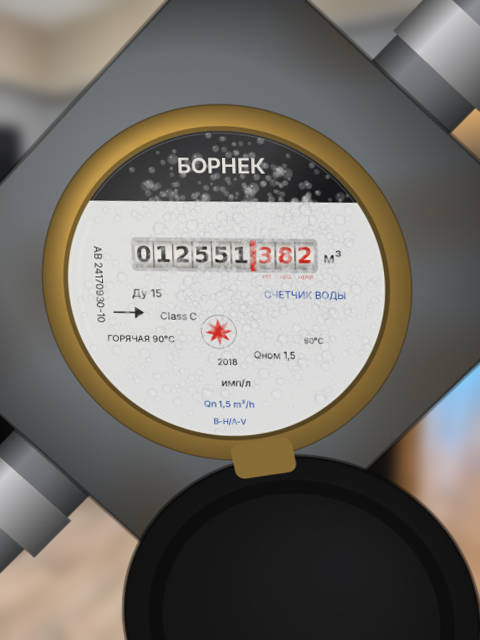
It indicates 12551.382 m³
